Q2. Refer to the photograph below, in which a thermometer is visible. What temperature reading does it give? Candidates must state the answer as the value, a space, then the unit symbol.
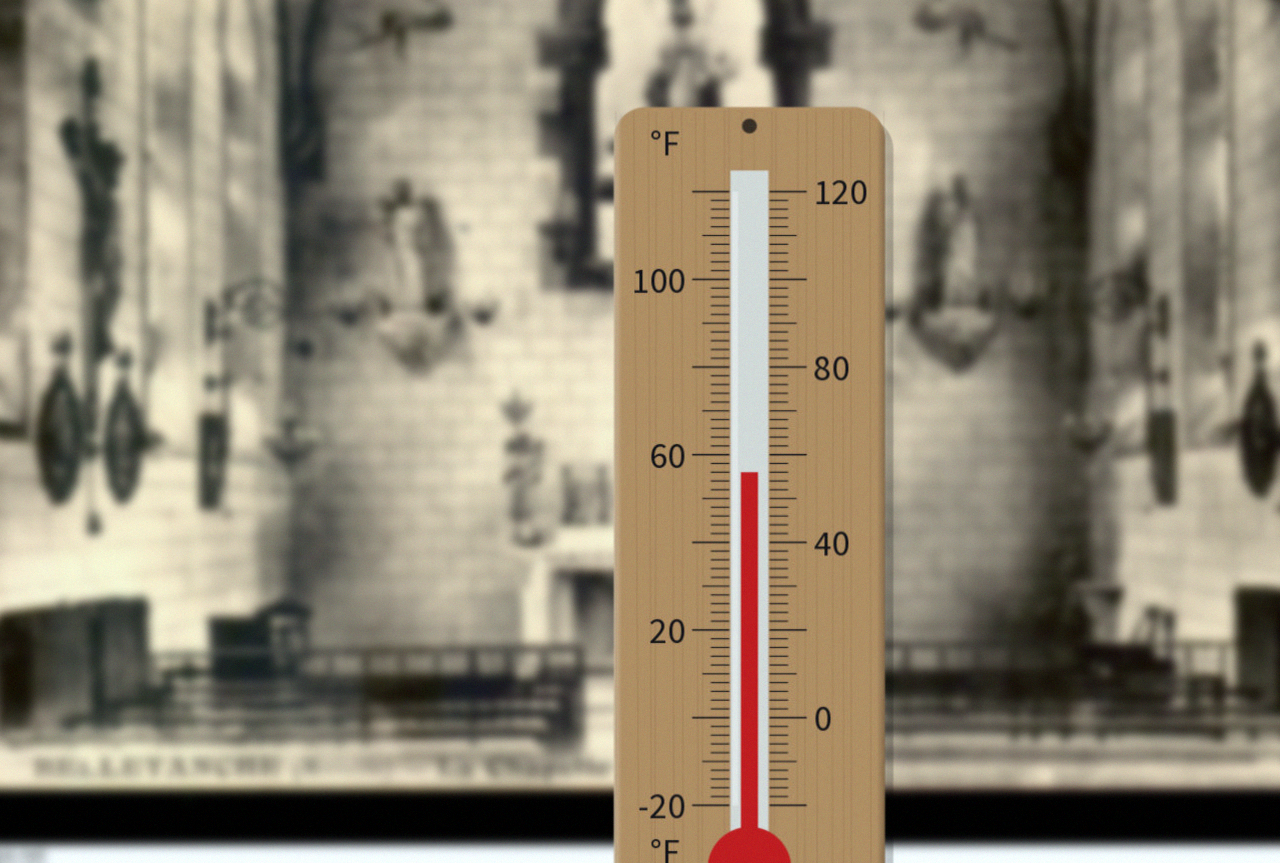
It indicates 56 °F
